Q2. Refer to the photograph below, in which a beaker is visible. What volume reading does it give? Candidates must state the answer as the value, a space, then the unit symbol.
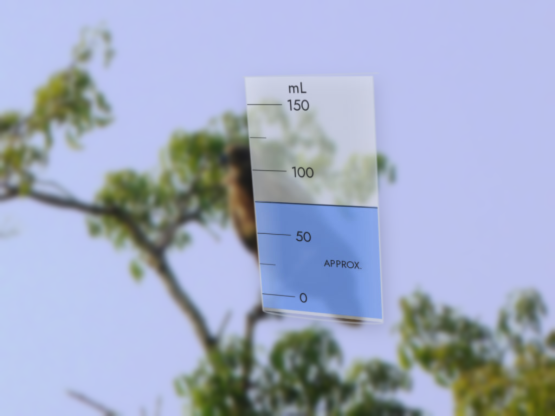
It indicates 75 mL
